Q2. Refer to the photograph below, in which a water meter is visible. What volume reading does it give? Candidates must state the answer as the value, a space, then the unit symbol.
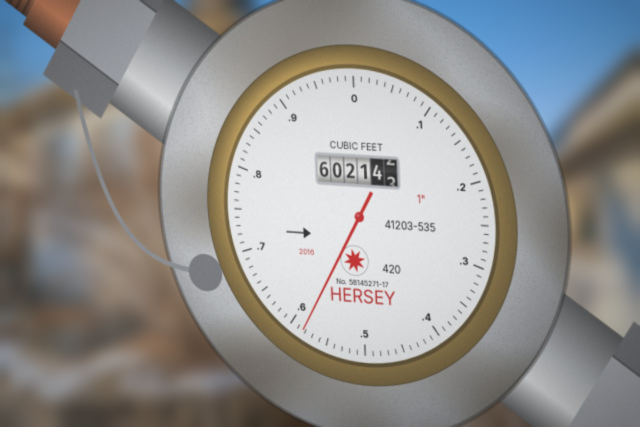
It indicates 602142.58 ft³
